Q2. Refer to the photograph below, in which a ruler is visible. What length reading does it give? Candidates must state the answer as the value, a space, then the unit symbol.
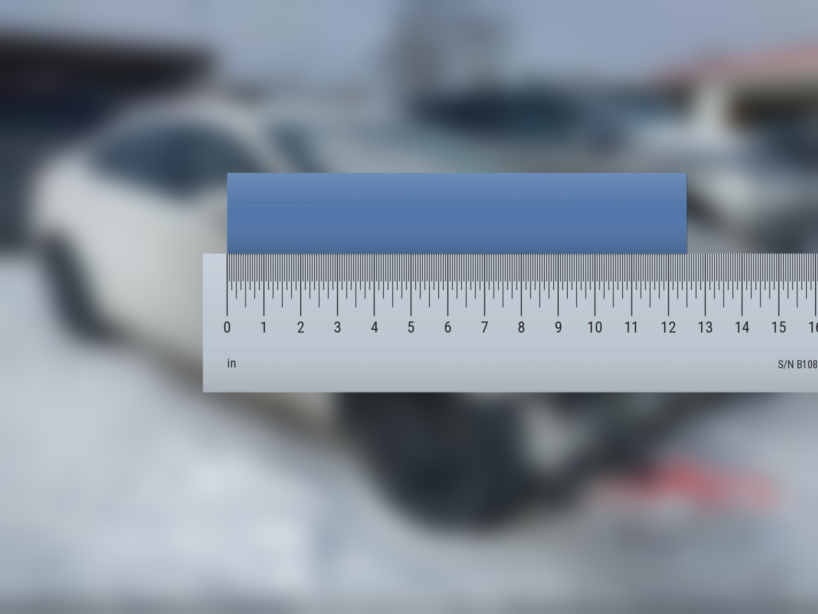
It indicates 12.5 in
